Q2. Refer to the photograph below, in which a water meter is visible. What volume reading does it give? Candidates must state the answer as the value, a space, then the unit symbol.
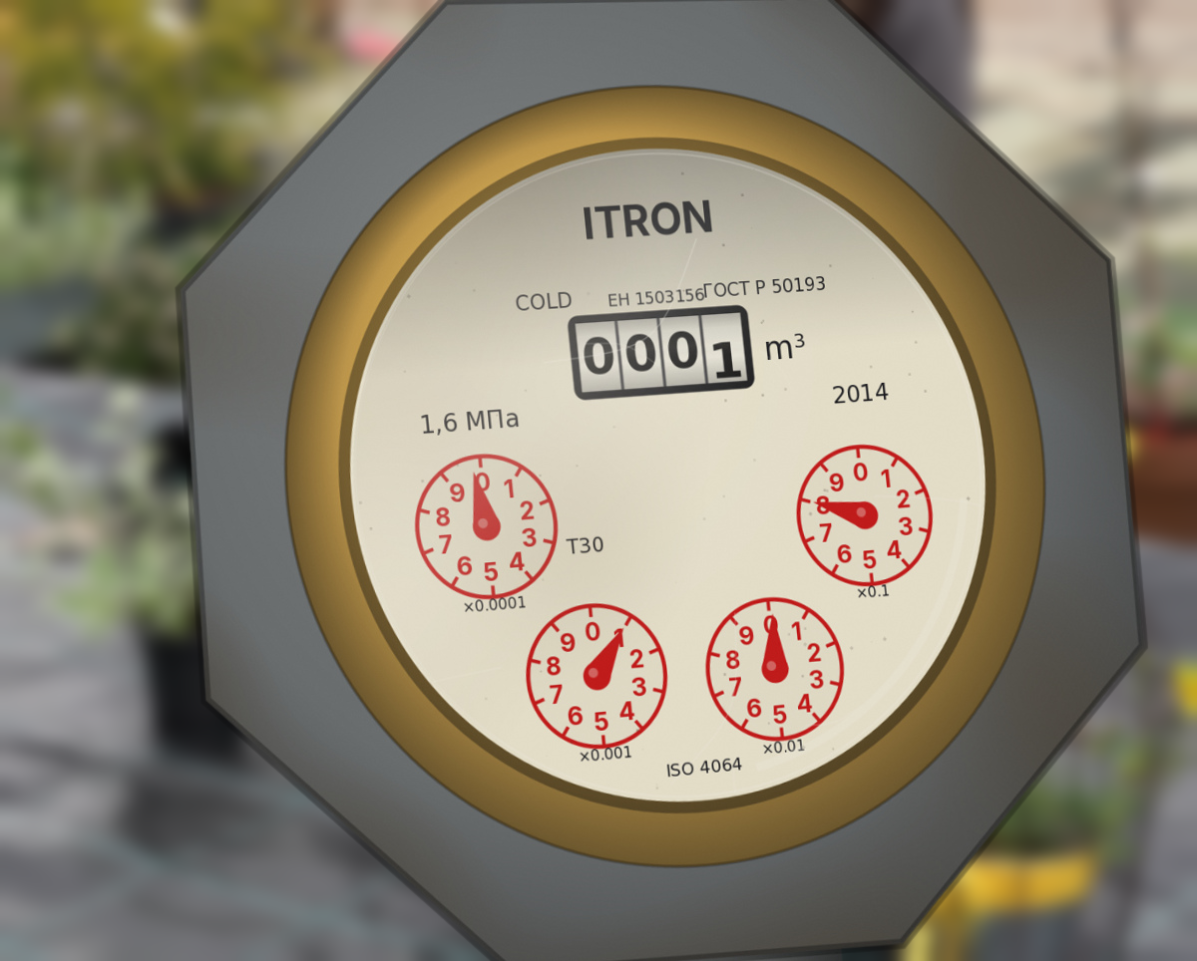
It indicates 0.8009 m³
